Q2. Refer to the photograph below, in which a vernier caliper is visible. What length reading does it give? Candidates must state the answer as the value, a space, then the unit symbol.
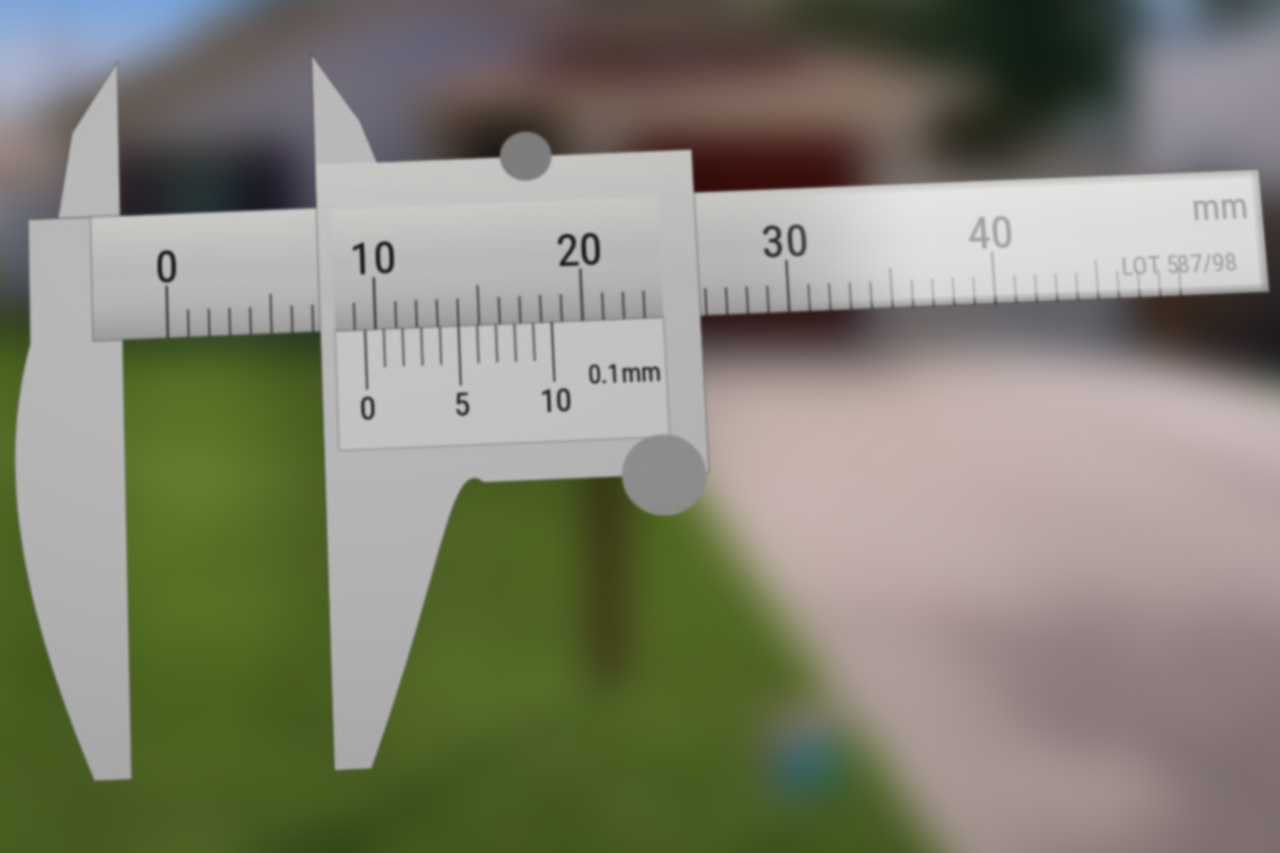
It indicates 9.5 mm
